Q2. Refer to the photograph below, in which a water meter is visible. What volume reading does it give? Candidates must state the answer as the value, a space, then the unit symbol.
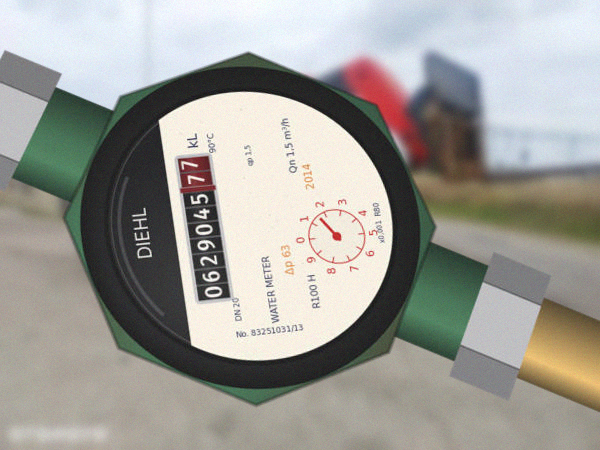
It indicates 629045.771 kL
